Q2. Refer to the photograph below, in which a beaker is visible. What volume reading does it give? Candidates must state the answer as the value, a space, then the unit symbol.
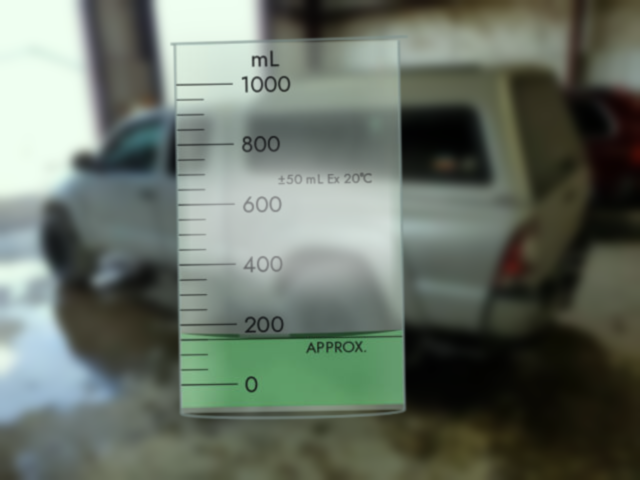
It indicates 150 mL
